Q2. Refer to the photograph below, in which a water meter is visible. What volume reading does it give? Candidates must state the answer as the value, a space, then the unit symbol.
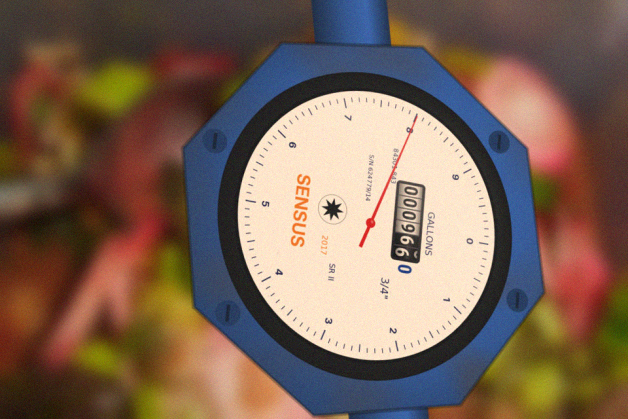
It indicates 9658.0 gal
